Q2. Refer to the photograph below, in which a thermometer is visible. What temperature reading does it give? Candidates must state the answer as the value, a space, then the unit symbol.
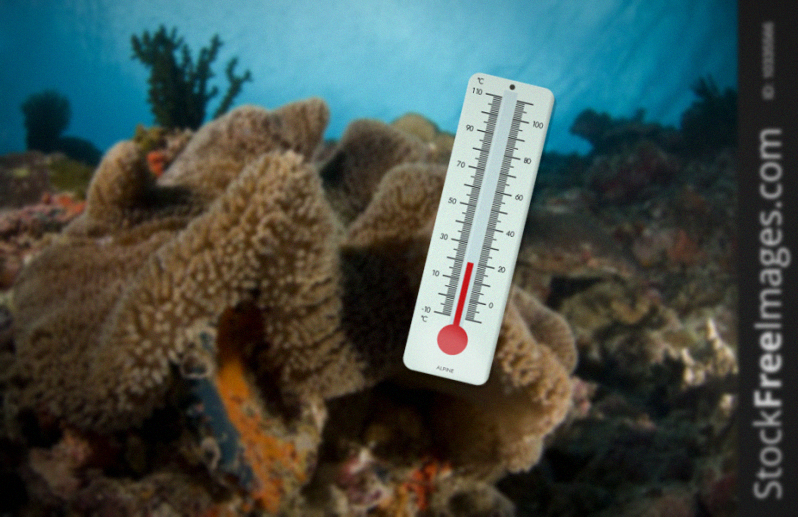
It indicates 20 °C
